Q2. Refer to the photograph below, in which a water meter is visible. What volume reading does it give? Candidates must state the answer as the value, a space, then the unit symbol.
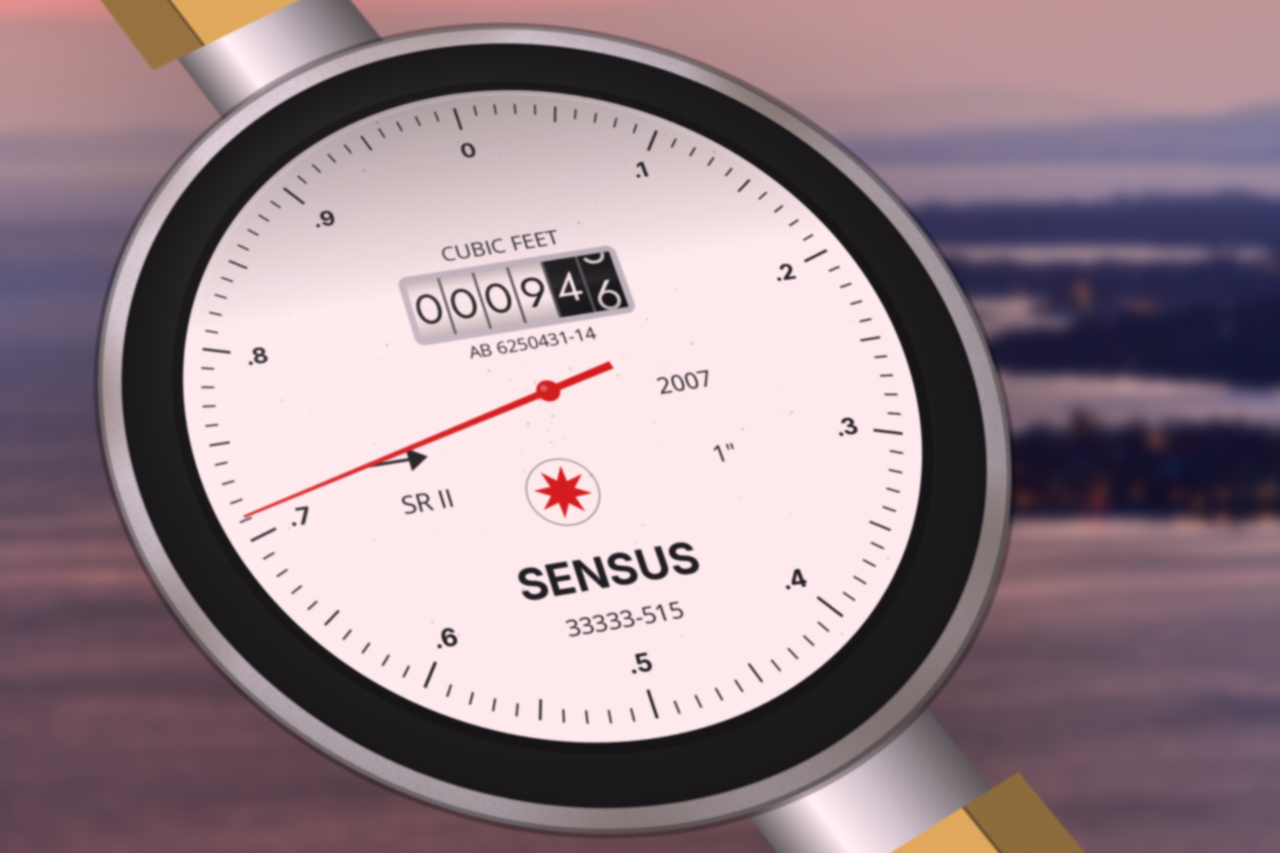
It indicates 945.71 ft³
